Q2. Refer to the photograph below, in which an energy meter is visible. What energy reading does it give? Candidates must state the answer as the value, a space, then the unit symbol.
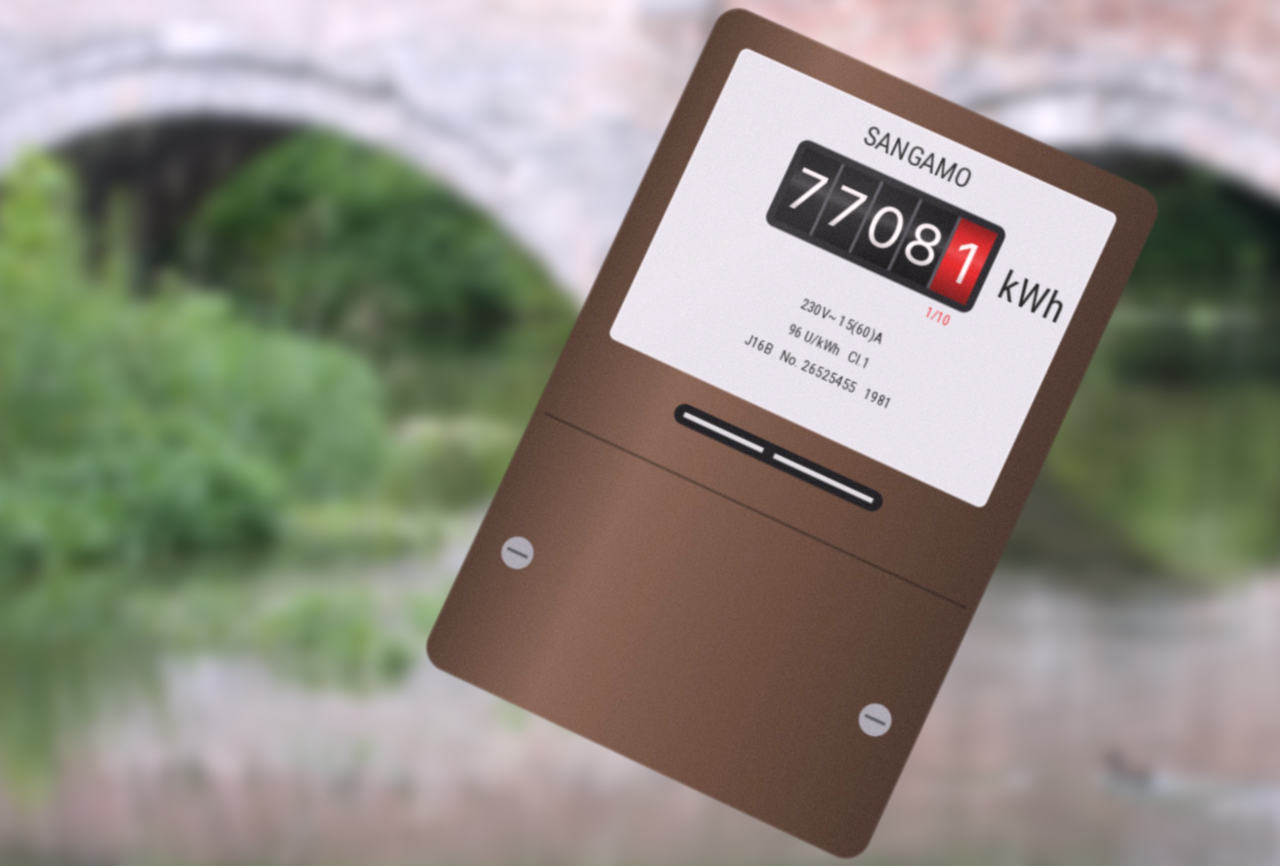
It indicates 7708.1 kWh
